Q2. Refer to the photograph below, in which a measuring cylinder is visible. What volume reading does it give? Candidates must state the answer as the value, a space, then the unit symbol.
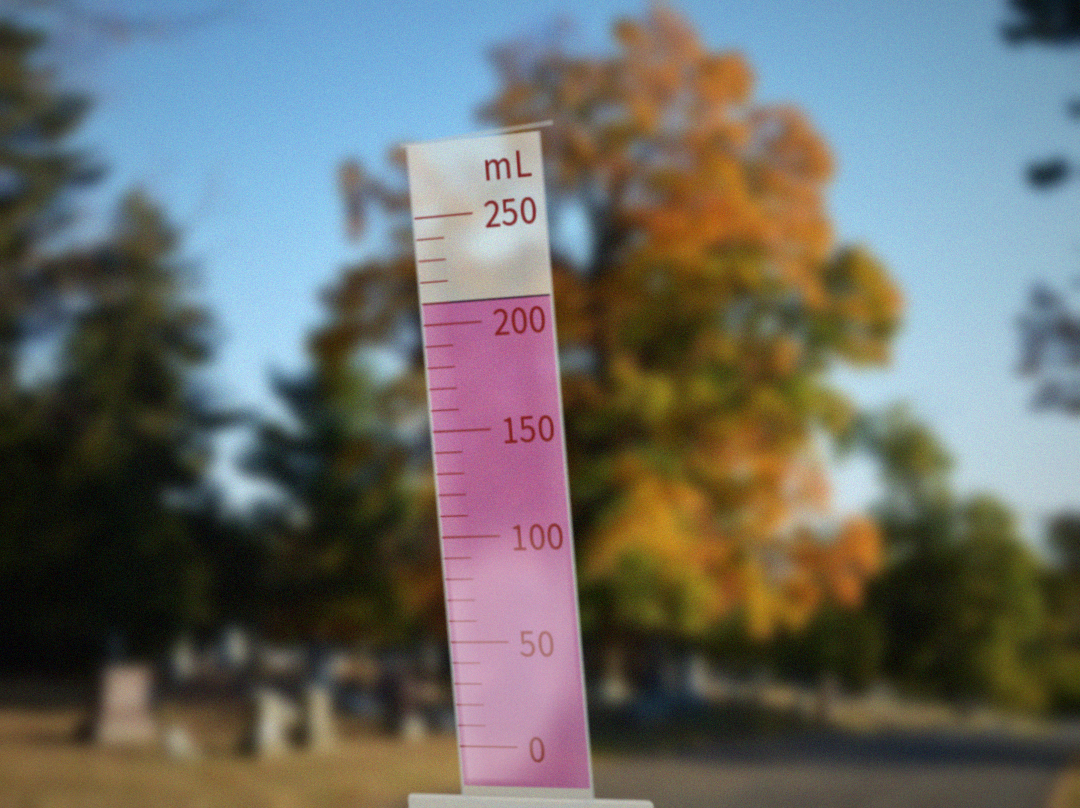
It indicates 210 mL
